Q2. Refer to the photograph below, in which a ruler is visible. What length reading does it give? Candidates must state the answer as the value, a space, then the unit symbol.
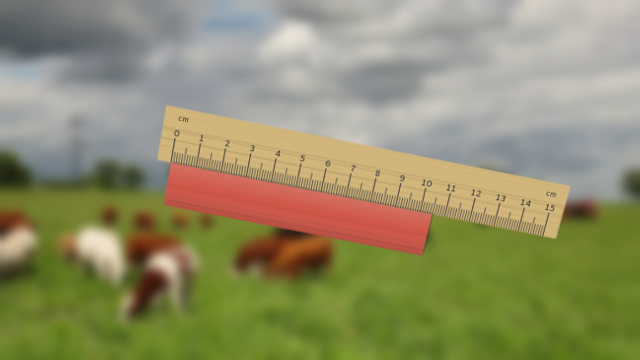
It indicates 10.5 cm
